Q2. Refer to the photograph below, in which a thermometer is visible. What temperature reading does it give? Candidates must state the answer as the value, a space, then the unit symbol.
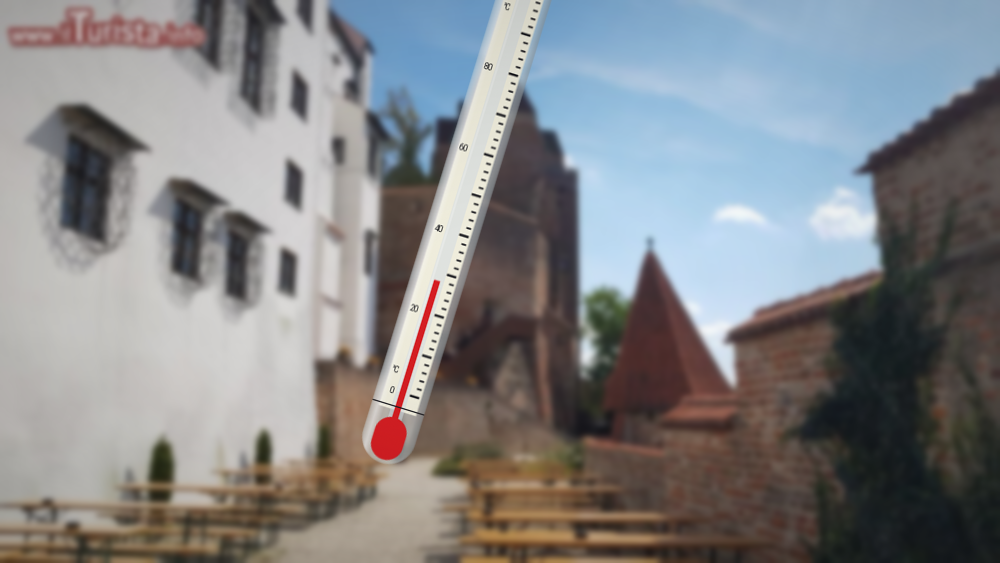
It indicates 28 °C
